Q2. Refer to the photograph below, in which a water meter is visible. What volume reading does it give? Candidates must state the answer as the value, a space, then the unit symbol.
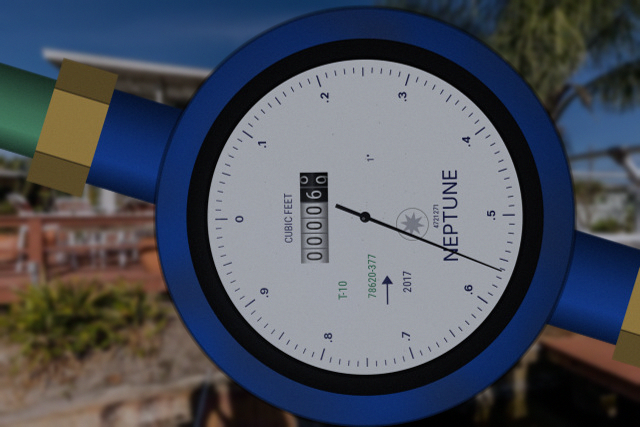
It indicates 68.56 ft³
